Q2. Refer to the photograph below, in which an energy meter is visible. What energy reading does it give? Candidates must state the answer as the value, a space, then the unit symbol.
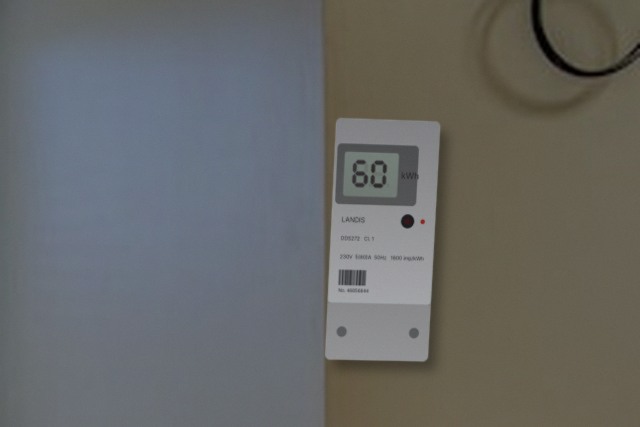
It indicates 60 kWh
